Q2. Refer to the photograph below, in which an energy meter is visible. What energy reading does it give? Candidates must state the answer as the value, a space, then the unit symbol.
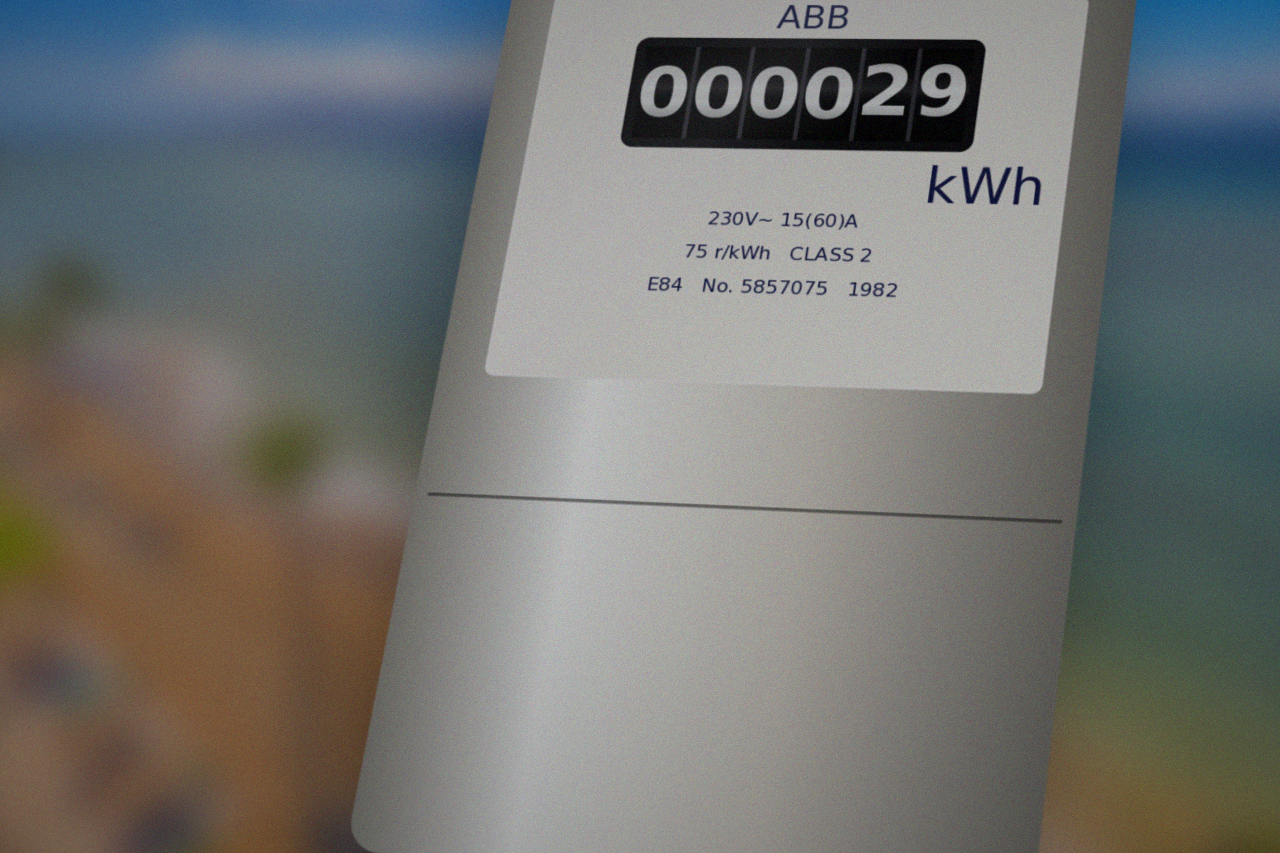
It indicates 29 kWh
